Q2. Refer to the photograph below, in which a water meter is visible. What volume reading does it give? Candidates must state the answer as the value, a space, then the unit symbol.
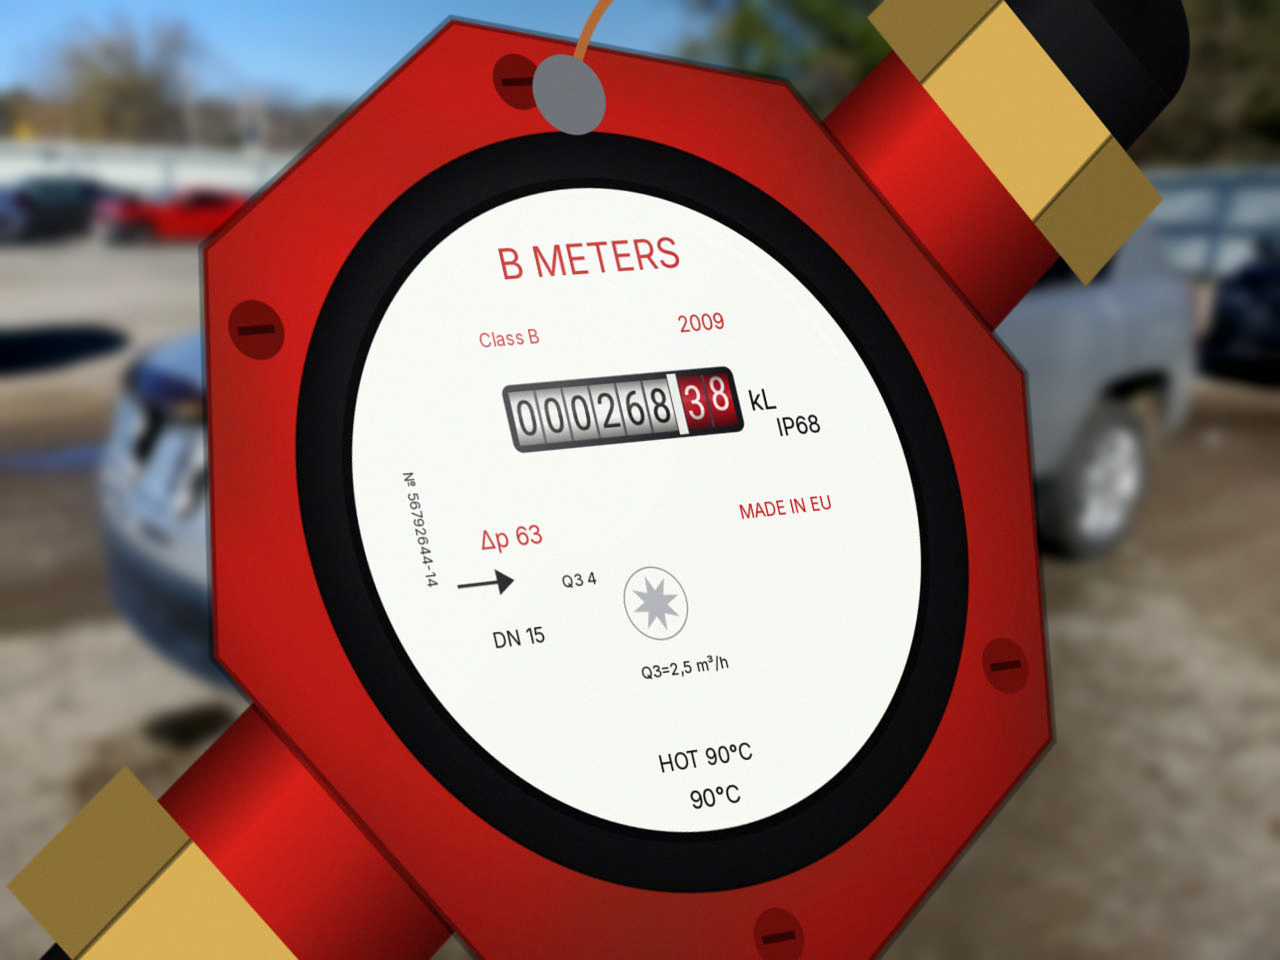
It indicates 268.38 kL
